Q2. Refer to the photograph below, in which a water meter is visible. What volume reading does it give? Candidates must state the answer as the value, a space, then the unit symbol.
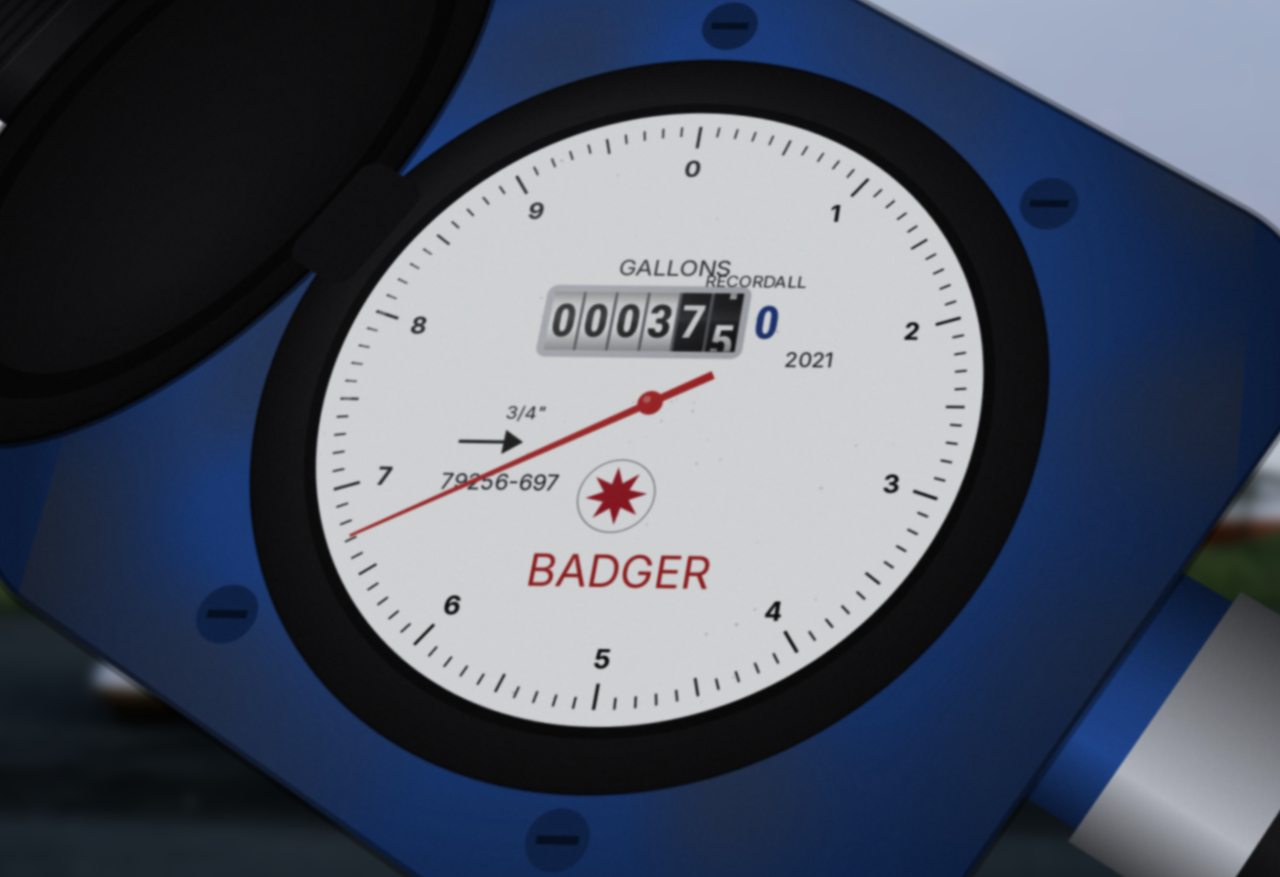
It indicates 3746.7 gal
